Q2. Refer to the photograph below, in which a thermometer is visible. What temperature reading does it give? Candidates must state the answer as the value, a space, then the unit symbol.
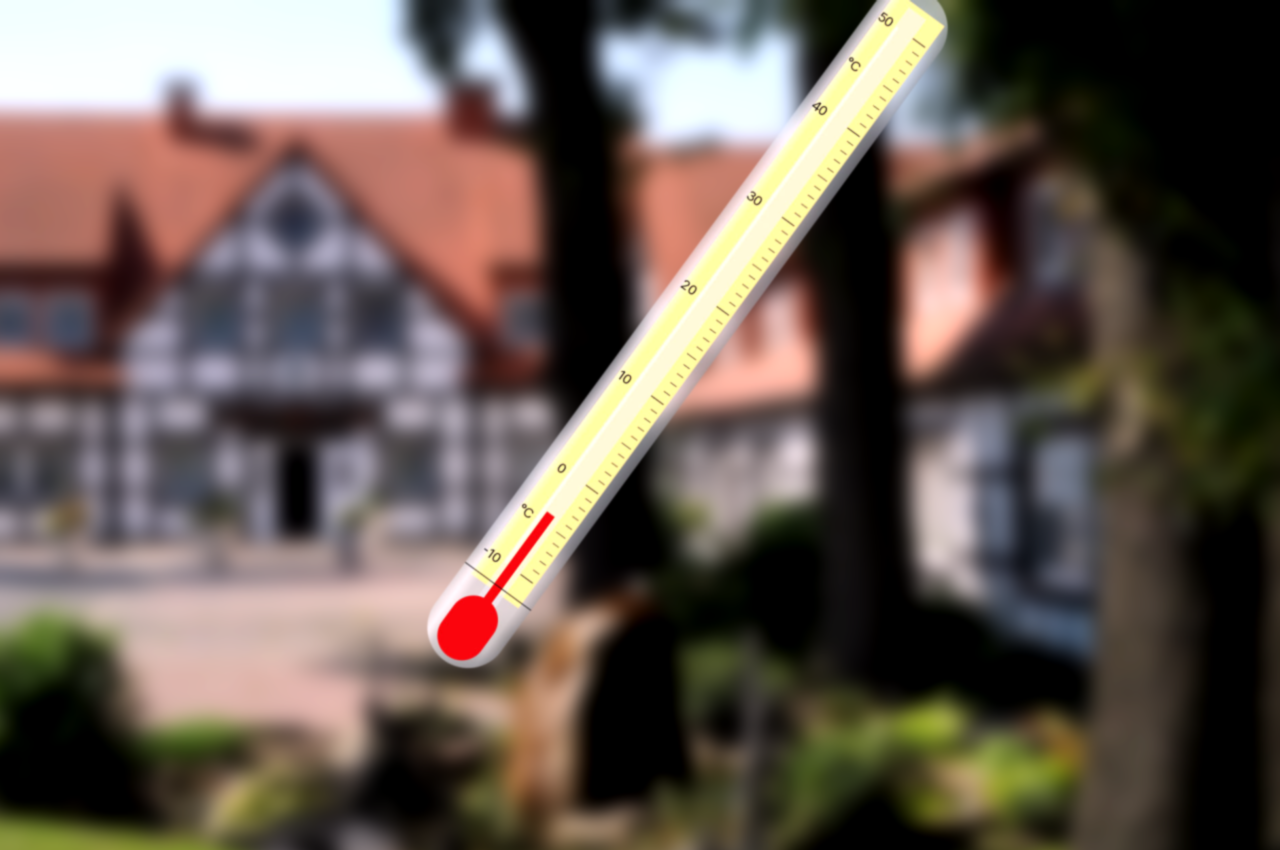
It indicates -4 °C
